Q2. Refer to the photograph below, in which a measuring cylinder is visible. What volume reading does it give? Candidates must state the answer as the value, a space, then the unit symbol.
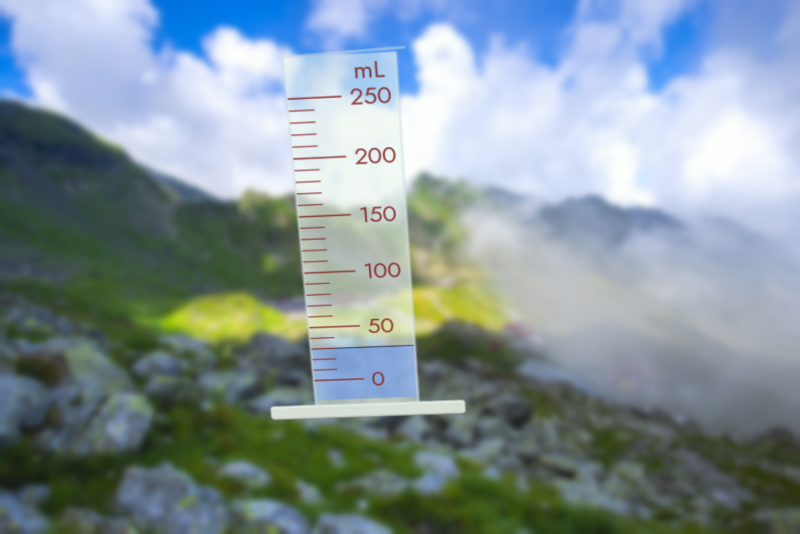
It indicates 30 mL
